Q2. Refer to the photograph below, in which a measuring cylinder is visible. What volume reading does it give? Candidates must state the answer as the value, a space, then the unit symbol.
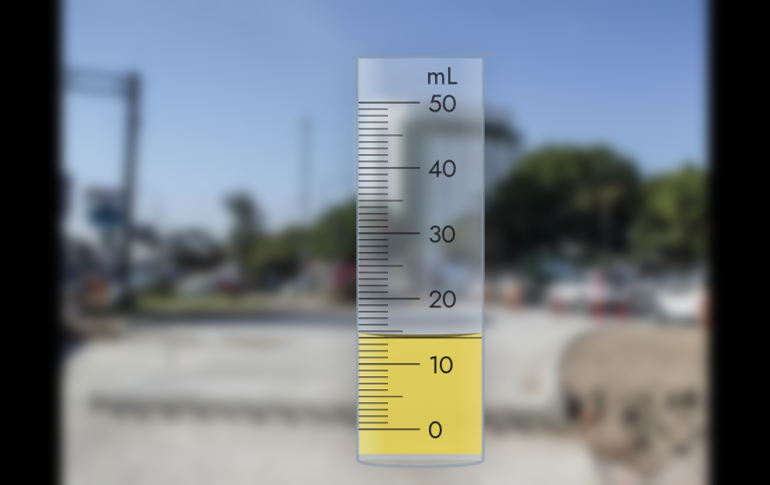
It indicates 14 mL
